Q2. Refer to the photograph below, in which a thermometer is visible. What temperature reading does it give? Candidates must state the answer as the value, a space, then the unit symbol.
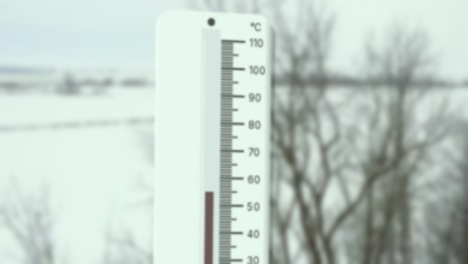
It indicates 55 °C
